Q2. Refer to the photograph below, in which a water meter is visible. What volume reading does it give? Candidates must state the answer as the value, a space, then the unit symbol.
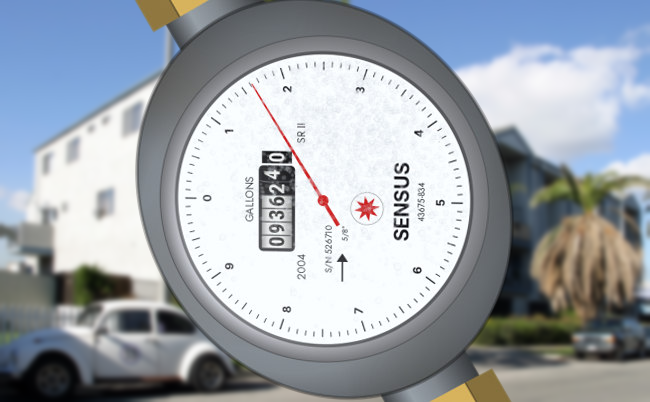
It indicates 936241.6 gal
